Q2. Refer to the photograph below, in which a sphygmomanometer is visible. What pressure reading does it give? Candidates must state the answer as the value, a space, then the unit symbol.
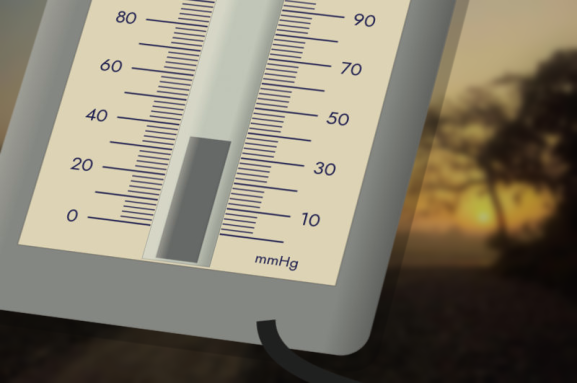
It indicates 36 mmHg
